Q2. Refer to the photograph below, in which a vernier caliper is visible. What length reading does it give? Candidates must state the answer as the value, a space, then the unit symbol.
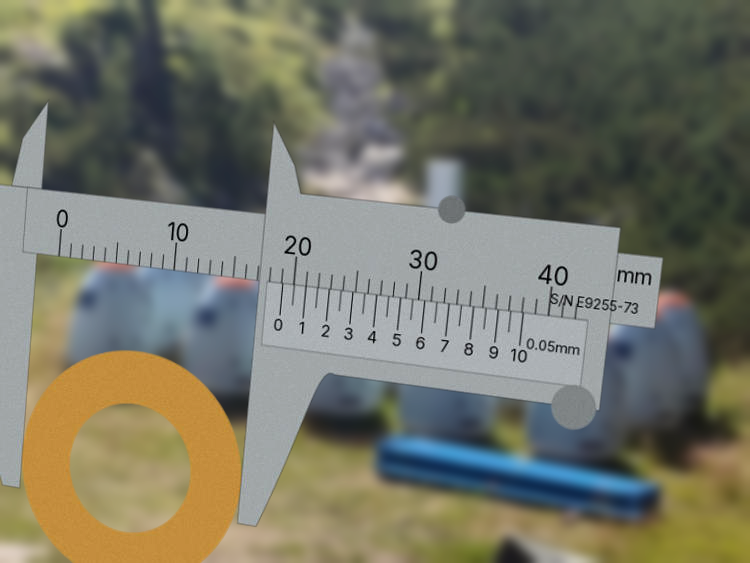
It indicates 19.1 mm
